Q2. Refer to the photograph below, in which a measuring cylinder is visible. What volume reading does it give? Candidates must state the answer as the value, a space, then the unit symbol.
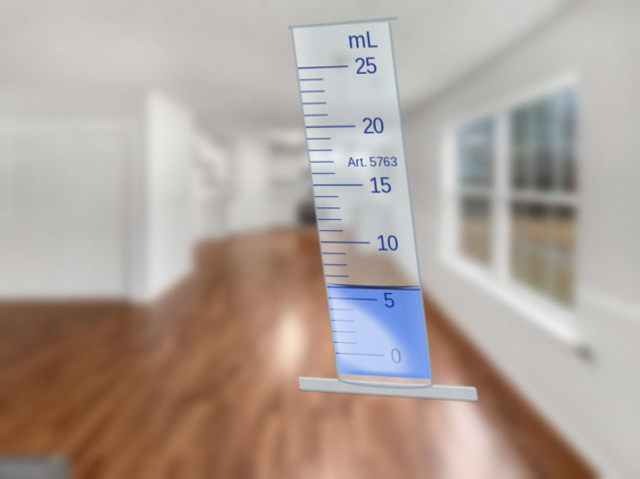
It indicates 6 mL
